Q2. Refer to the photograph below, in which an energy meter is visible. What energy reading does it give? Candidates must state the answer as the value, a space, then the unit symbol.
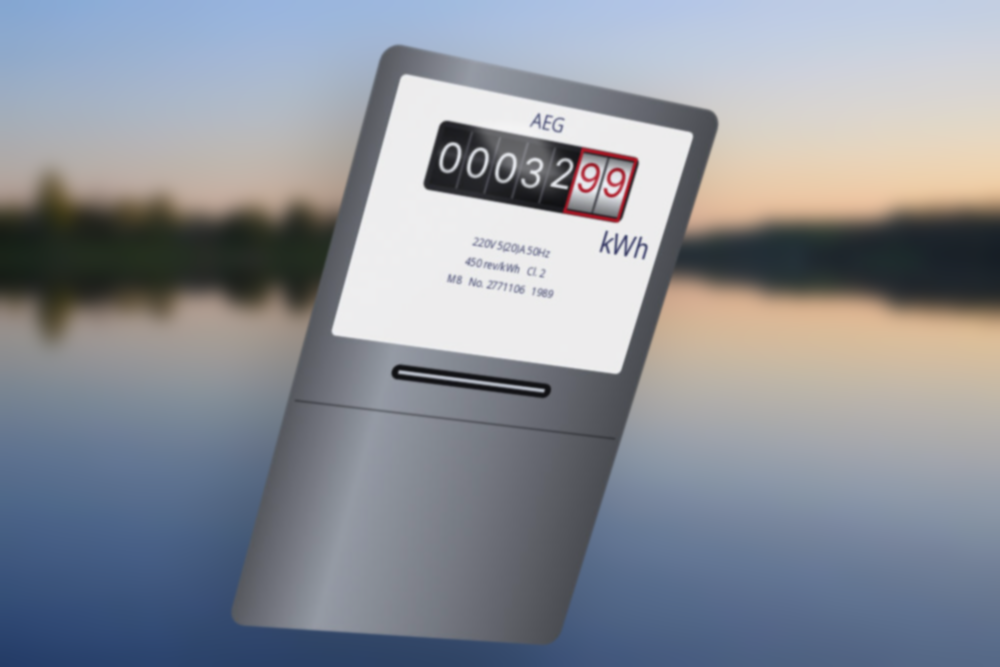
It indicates 32.99 kWh
